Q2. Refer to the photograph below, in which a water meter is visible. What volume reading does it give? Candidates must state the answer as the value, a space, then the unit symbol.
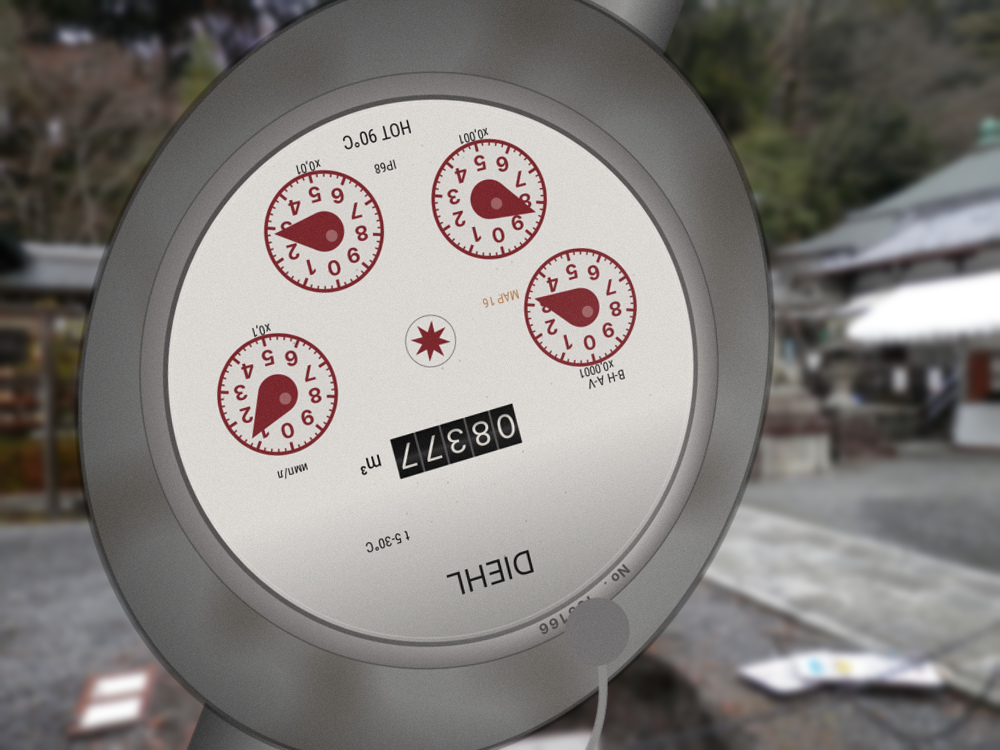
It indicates 8377.1283 m³
